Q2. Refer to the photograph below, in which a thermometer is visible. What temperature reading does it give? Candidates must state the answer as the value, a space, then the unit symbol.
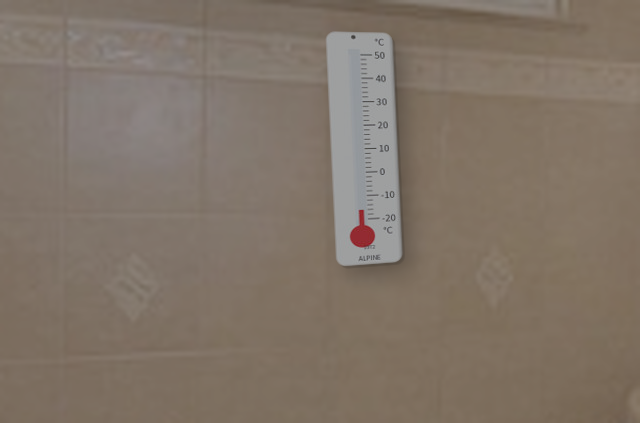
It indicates -16 °C
